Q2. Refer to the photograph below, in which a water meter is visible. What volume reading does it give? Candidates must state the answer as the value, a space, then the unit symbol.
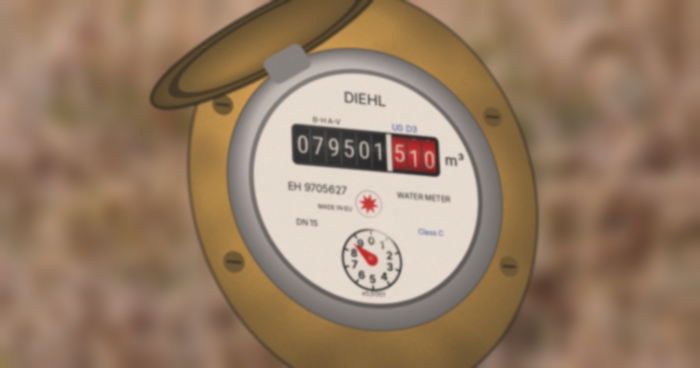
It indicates 79501.5098 m³
